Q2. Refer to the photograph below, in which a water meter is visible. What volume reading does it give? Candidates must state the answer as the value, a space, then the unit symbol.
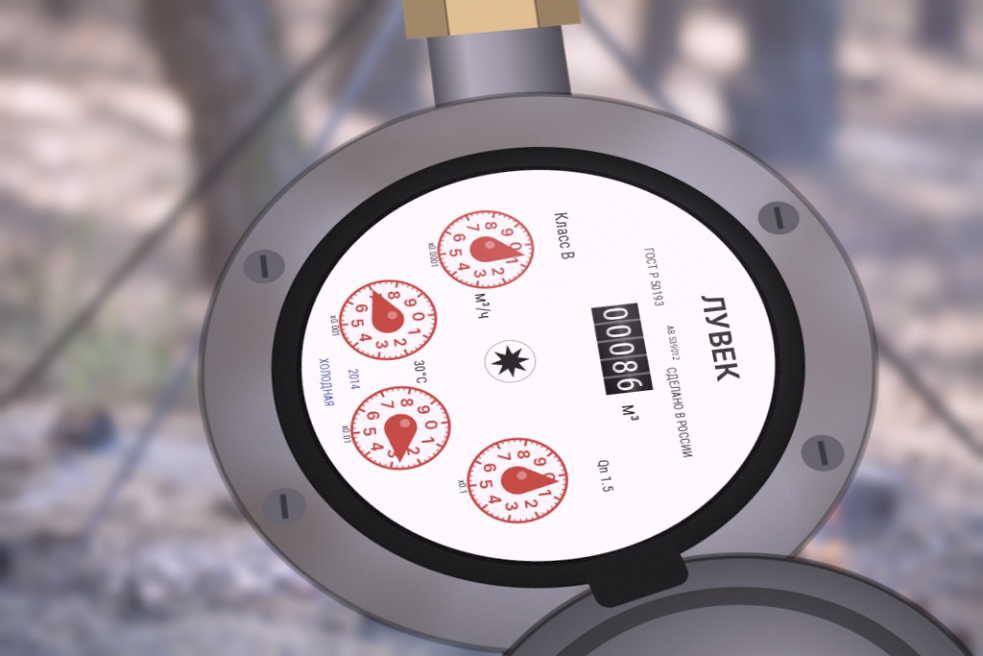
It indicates 86.0270 m³
